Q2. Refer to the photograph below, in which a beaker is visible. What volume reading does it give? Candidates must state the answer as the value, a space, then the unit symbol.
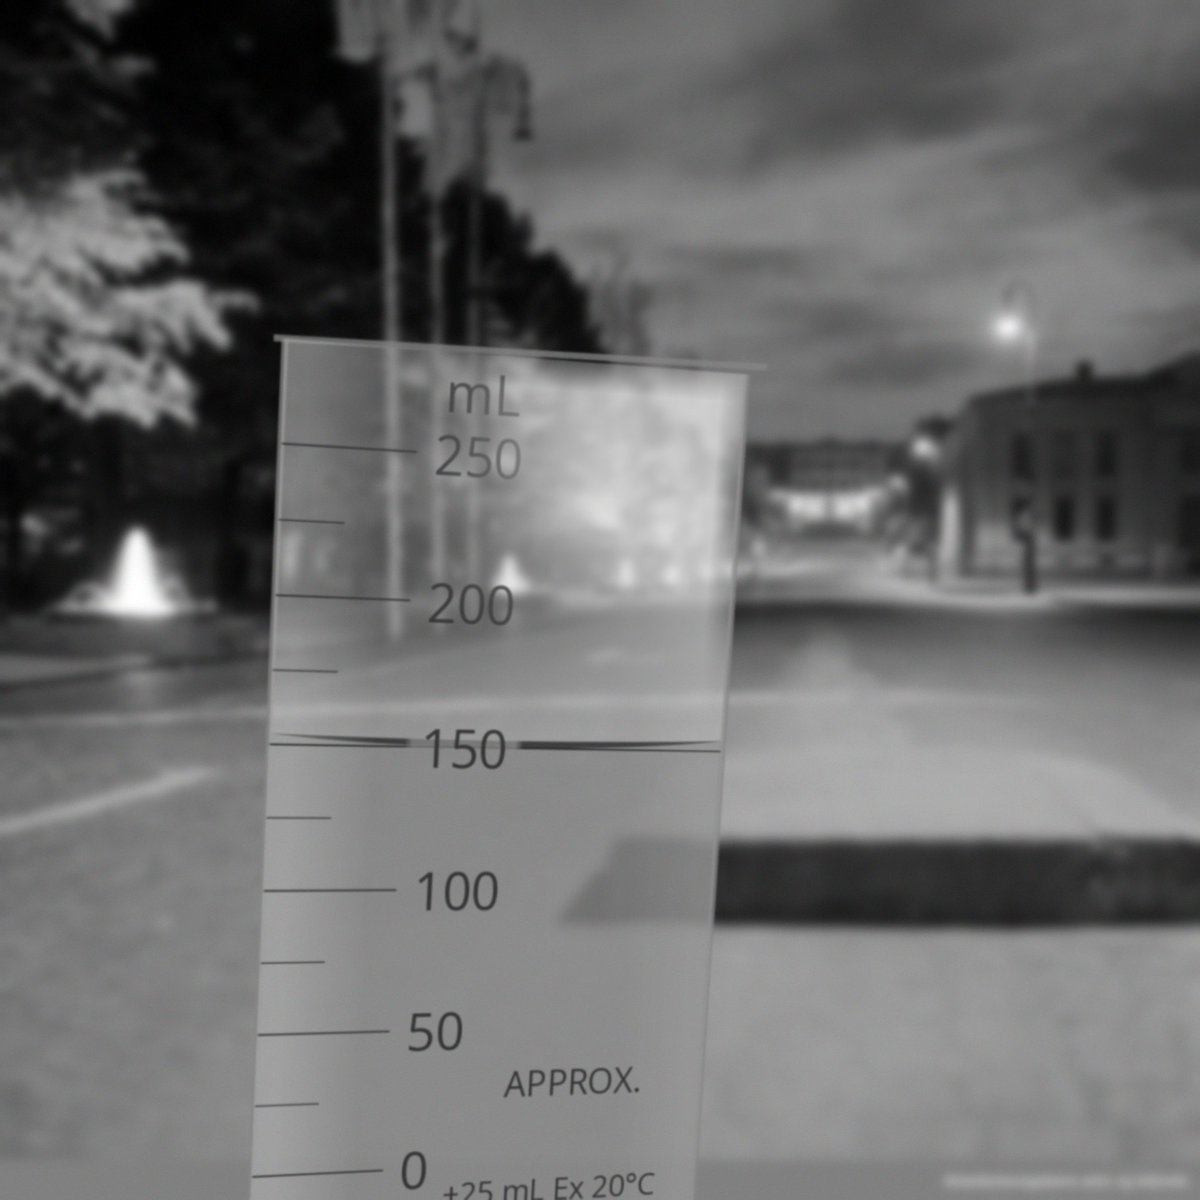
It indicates 150 mL
